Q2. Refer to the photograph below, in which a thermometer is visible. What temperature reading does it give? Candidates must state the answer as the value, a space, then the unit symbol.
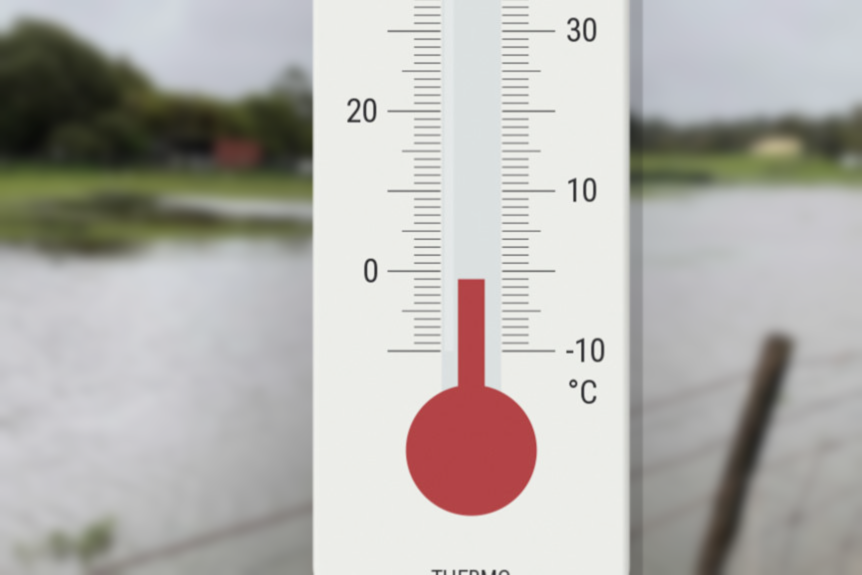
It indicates -1 °C
